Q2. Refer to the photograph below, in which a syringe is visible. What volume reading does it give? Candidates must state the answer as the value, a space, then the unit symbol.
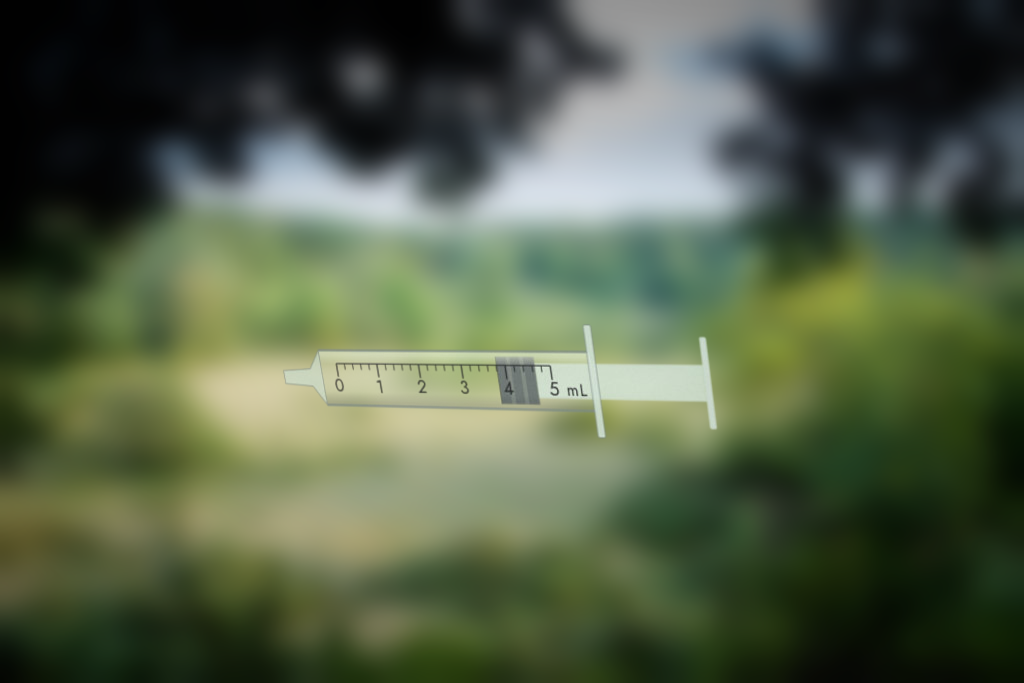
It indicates 3.8 mL
